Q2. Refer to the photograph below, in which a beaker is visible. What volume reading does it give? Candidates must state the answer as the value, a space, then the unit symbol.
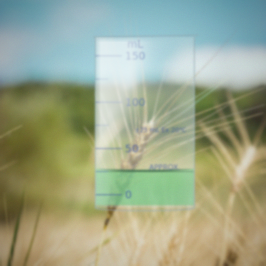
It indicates 25 mL
